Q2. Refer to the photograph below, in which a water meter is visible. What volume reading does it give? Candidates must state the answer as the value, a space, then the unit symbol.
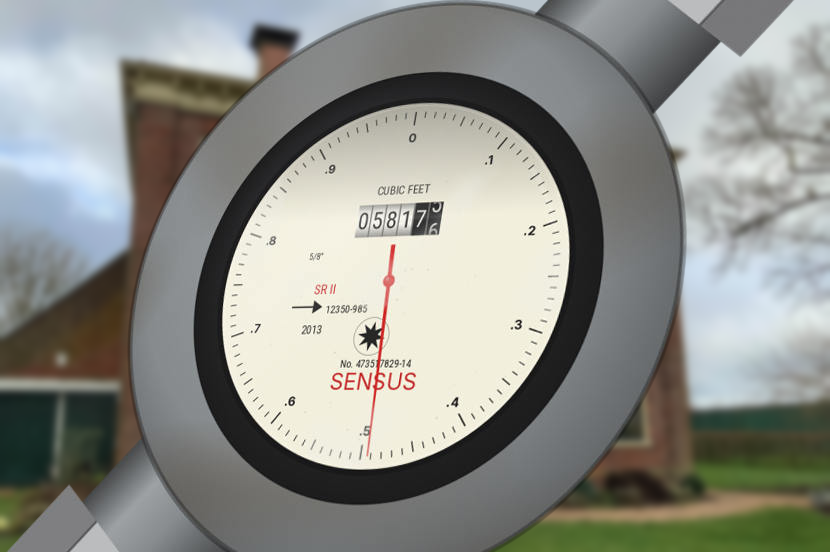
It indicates 58175.49 ft³
